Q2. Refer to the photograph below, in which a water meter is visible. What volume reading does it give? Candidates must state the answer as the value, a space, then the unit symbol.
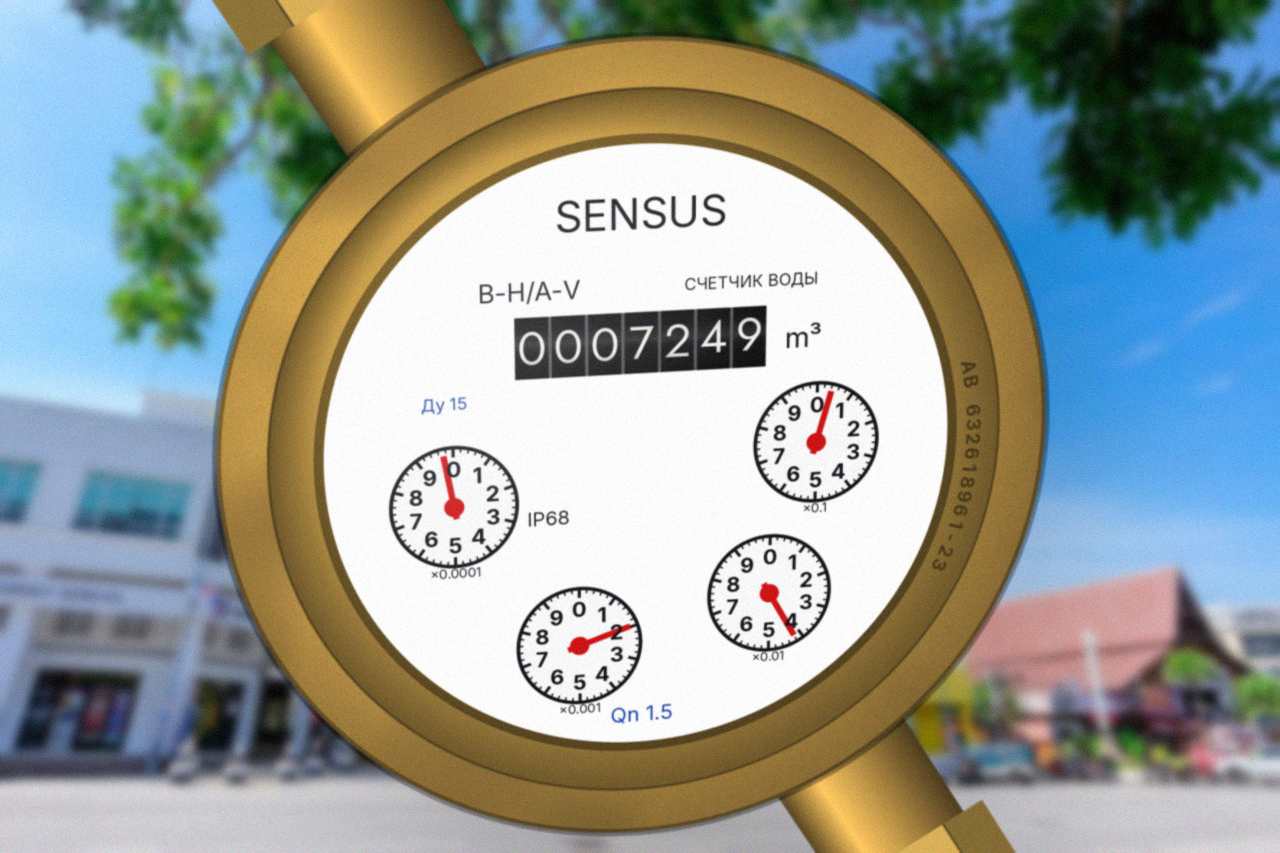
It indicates 7249.0419 m³
